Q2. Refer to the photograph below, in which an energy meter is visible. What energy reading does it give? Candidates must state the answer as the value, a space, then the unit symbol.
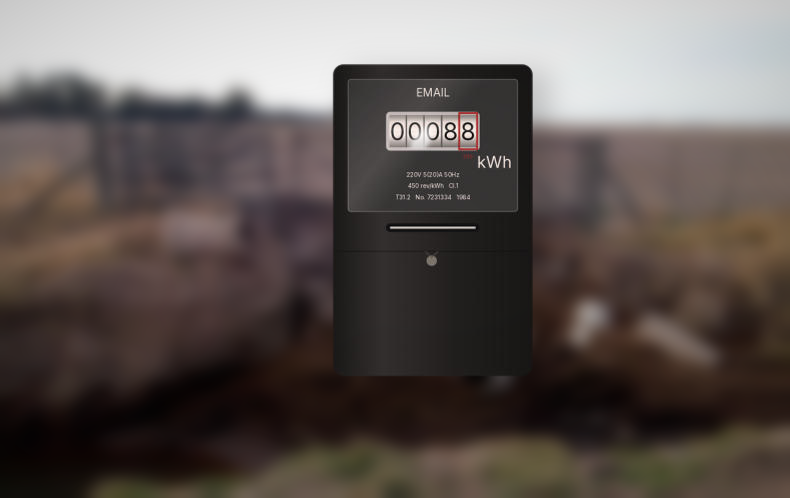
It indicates 8.8 kWh
